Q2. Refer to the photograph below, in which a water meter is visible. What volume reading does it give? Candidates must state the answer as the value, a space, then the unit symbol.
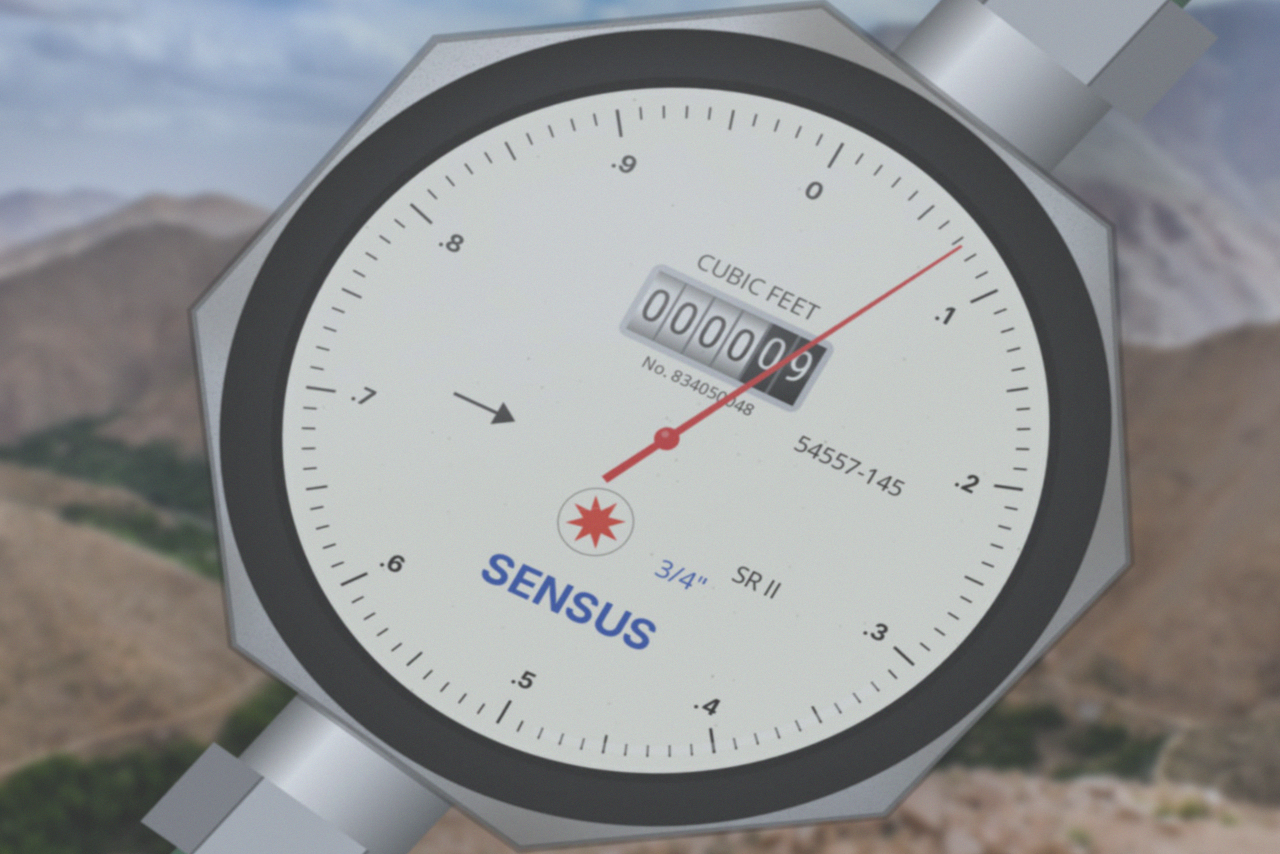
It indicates 9.07 ft³
